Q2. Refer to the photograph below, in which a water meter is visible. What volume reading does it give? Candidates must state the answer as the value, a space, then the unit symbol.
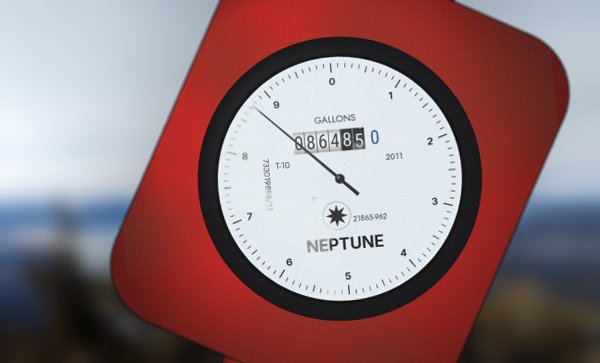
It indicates 864848.7 gal
